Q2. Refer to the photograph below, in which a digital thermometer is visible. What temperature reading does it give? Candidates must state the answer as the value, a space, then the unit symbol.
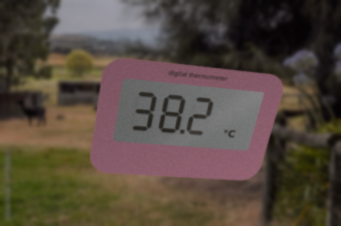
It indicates 38.2 °C
